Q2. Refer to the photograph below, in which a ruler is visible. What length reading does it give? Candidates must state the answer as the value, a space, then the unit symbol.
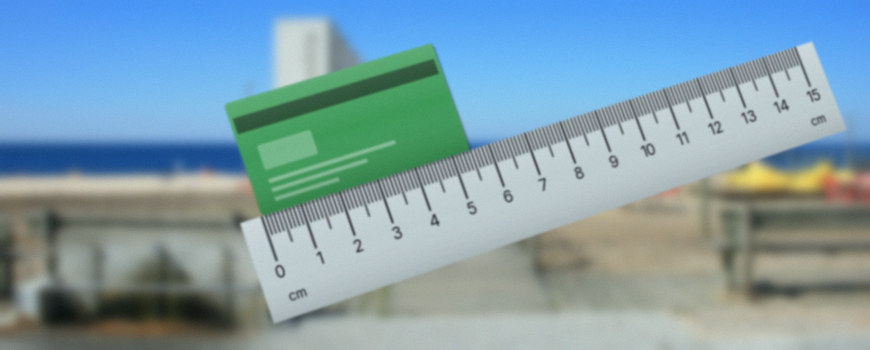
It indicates 5.5 cm
